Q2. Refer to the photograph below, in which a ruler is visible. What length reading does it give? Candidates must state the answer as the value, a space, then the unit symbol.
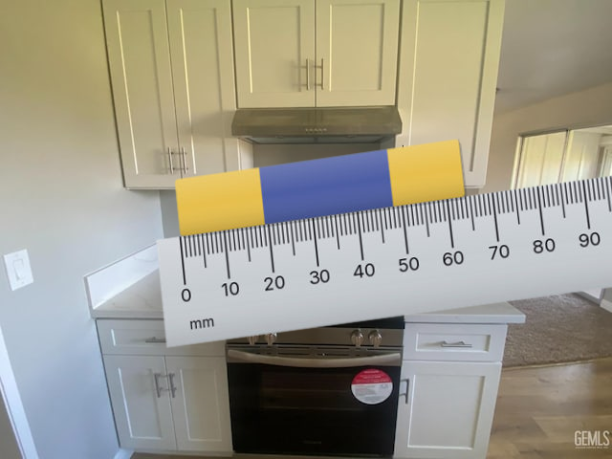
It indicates 64 mm
